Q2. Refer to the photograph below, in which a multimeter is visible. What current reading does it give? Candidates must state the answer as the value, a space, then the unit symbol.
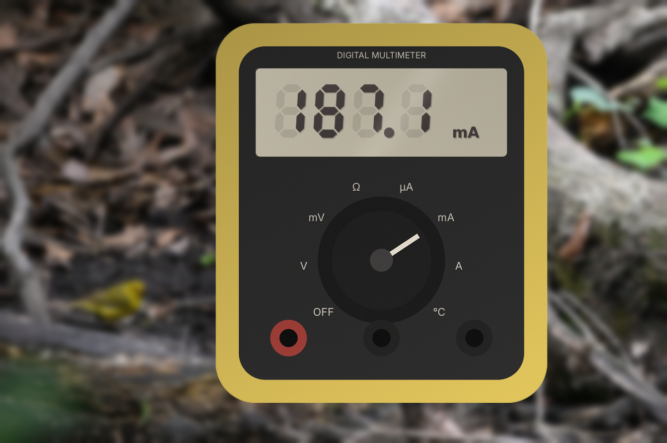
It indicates 187.1 mA
